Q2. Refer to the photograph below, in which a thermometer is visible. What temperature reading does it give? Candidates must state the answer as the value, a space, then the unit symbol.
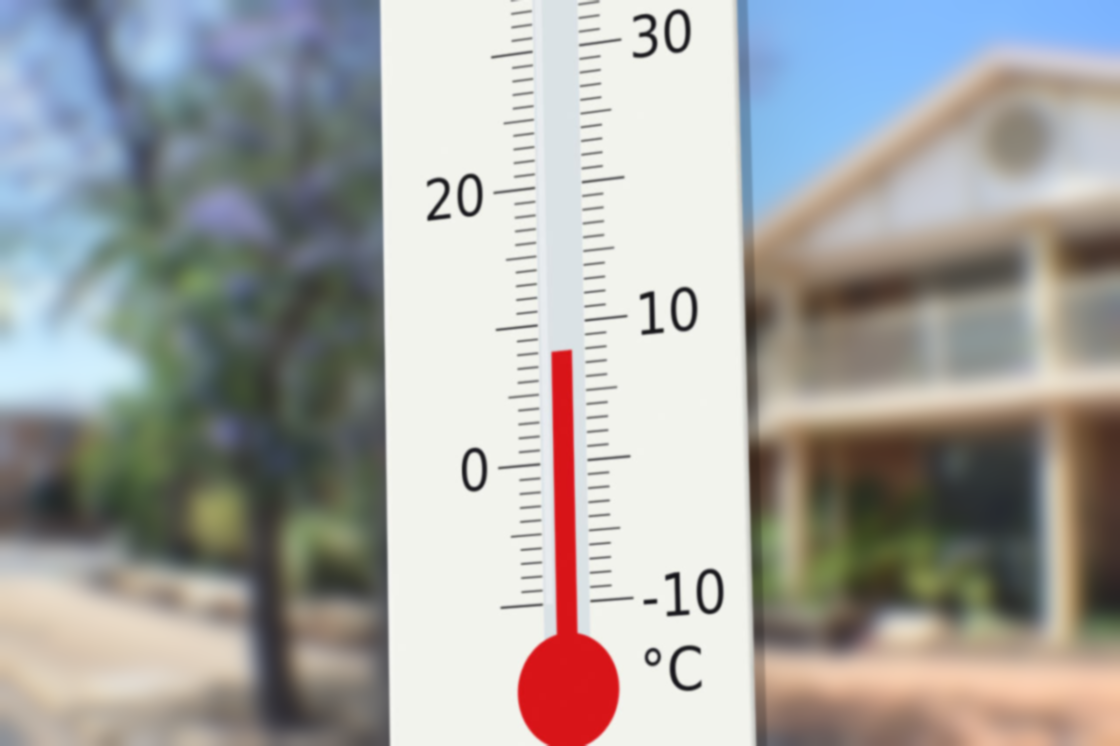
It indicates 8 °C
